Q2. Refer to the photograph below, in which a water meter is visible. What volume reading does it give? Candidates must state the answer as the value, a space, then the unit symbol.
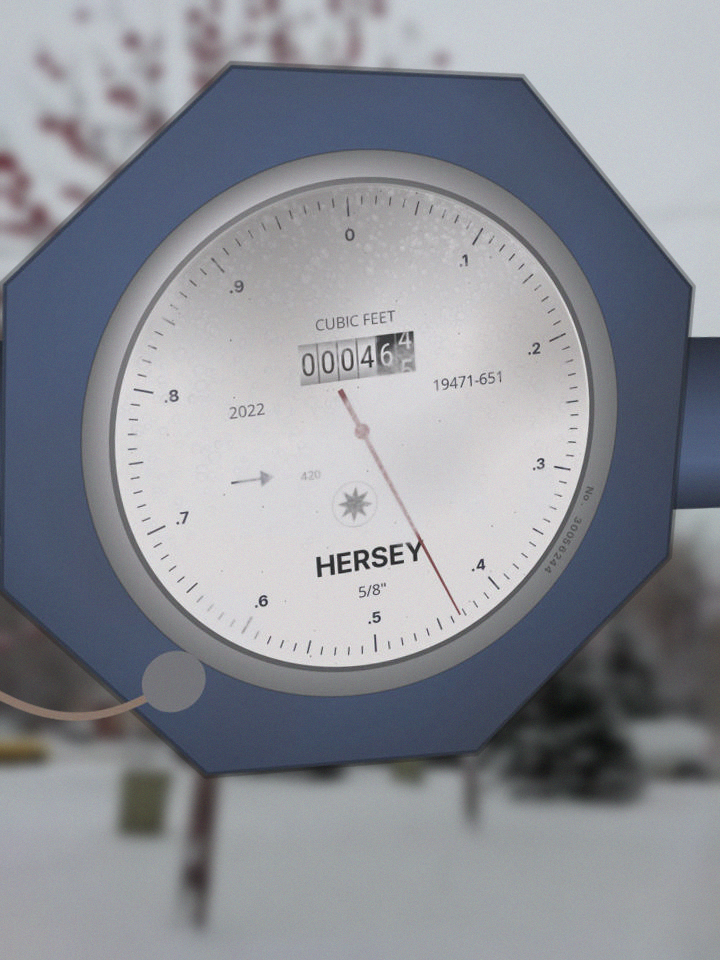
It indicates 464.43 ft³
